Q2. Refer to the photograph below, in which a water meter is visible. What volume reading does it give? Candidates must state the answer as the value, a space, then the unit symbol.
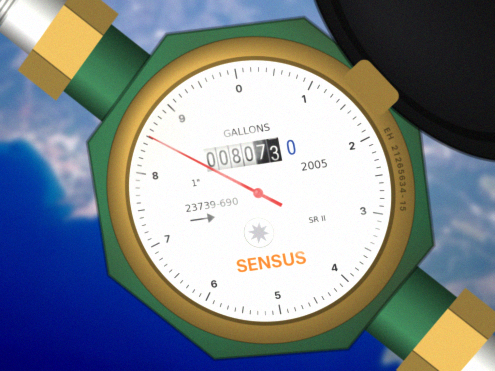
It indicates 80728.5 gal
